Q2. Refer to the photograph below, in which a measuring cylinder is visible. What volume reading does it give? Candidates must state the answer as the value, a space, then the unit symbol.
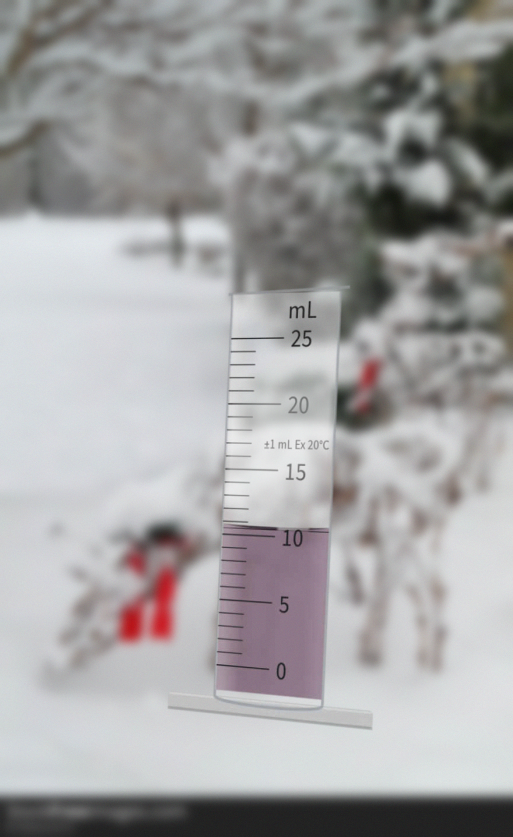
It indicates 10.5 mL
